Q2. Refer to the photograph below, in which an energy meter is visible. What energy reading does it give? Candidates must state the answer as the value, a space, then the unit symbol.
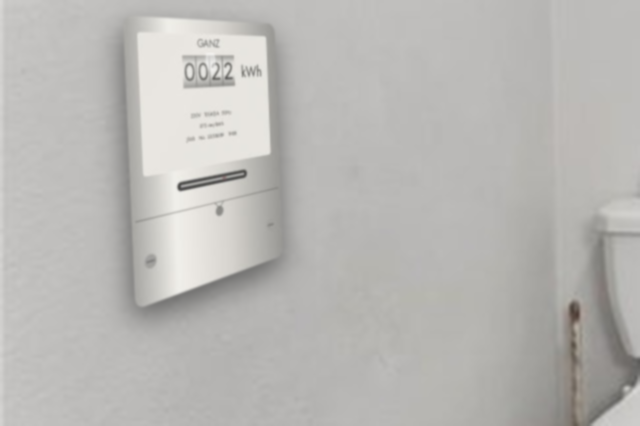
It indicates 22 kWh
